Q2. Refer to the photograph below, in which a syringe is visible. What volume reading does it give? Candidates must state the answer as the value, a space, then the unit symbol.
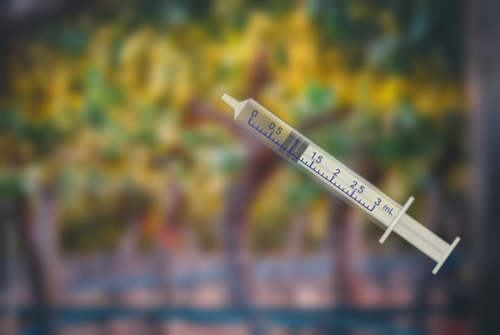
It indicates 0.8 mL
